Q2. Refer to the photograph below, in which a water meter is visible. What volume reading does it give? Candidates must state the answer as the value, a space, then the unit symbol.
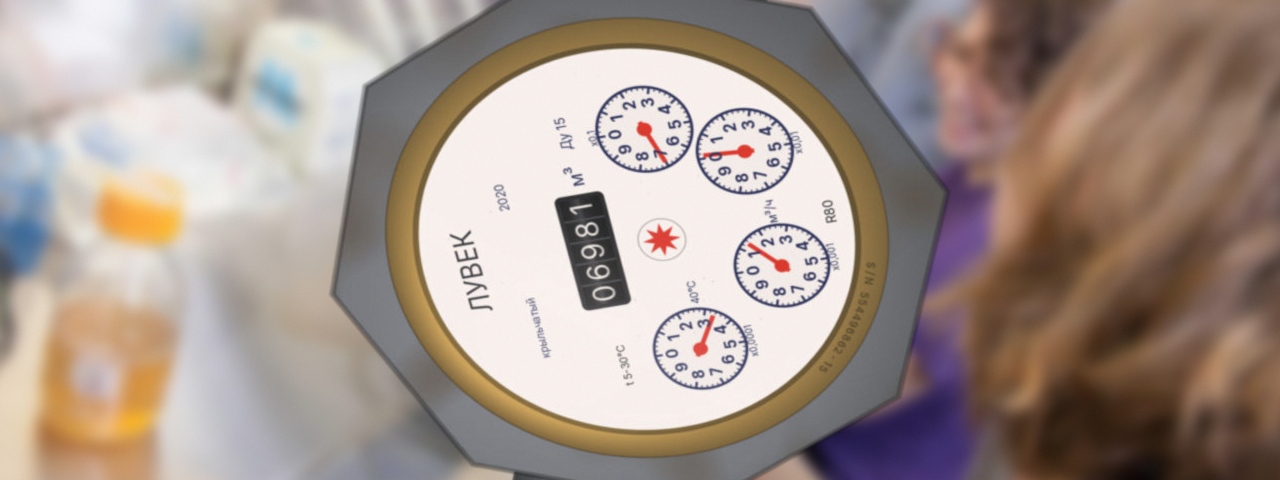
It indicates 6981.7013 m³
